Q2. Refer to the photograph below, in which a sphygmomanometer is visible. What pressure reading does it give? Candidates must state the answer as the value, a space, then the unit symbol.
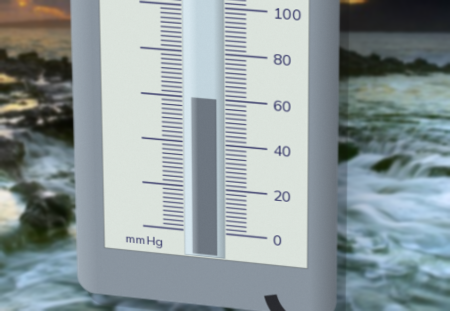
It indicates 60 mmHg
